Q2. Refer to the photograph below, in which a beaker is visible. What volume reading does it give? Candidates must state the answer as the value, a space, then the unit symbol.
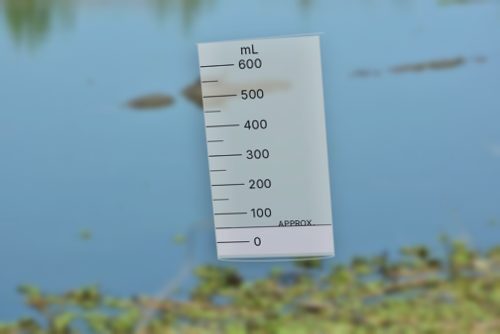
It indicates 50 mL
